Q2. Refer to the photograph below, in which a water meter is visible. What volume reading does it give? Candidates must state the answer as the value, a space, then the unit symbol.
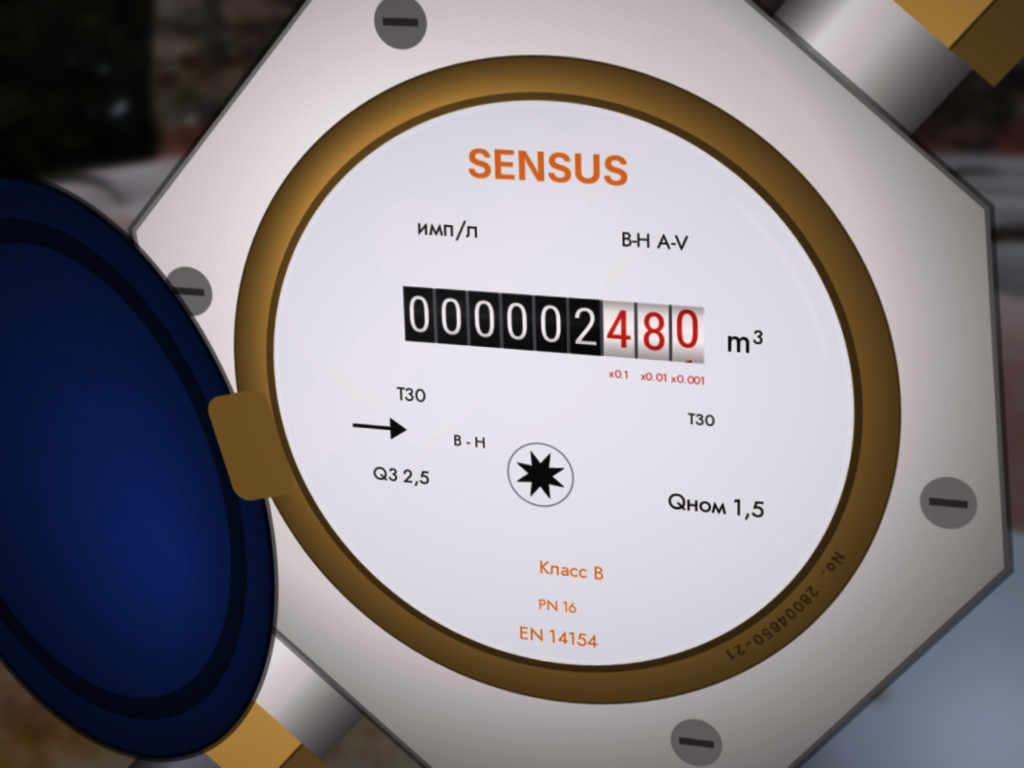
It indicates 2.480 m³
